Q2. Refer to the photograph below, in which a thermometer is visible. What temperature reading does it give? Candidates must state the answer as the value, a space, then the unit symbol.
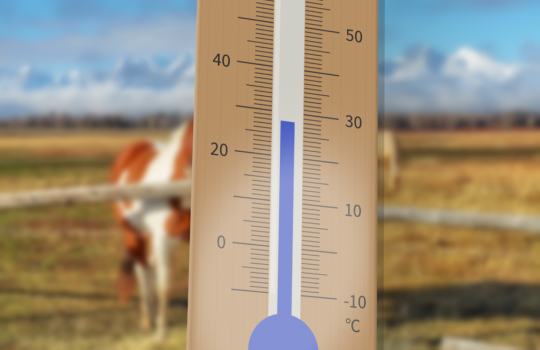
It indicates 28 °C
